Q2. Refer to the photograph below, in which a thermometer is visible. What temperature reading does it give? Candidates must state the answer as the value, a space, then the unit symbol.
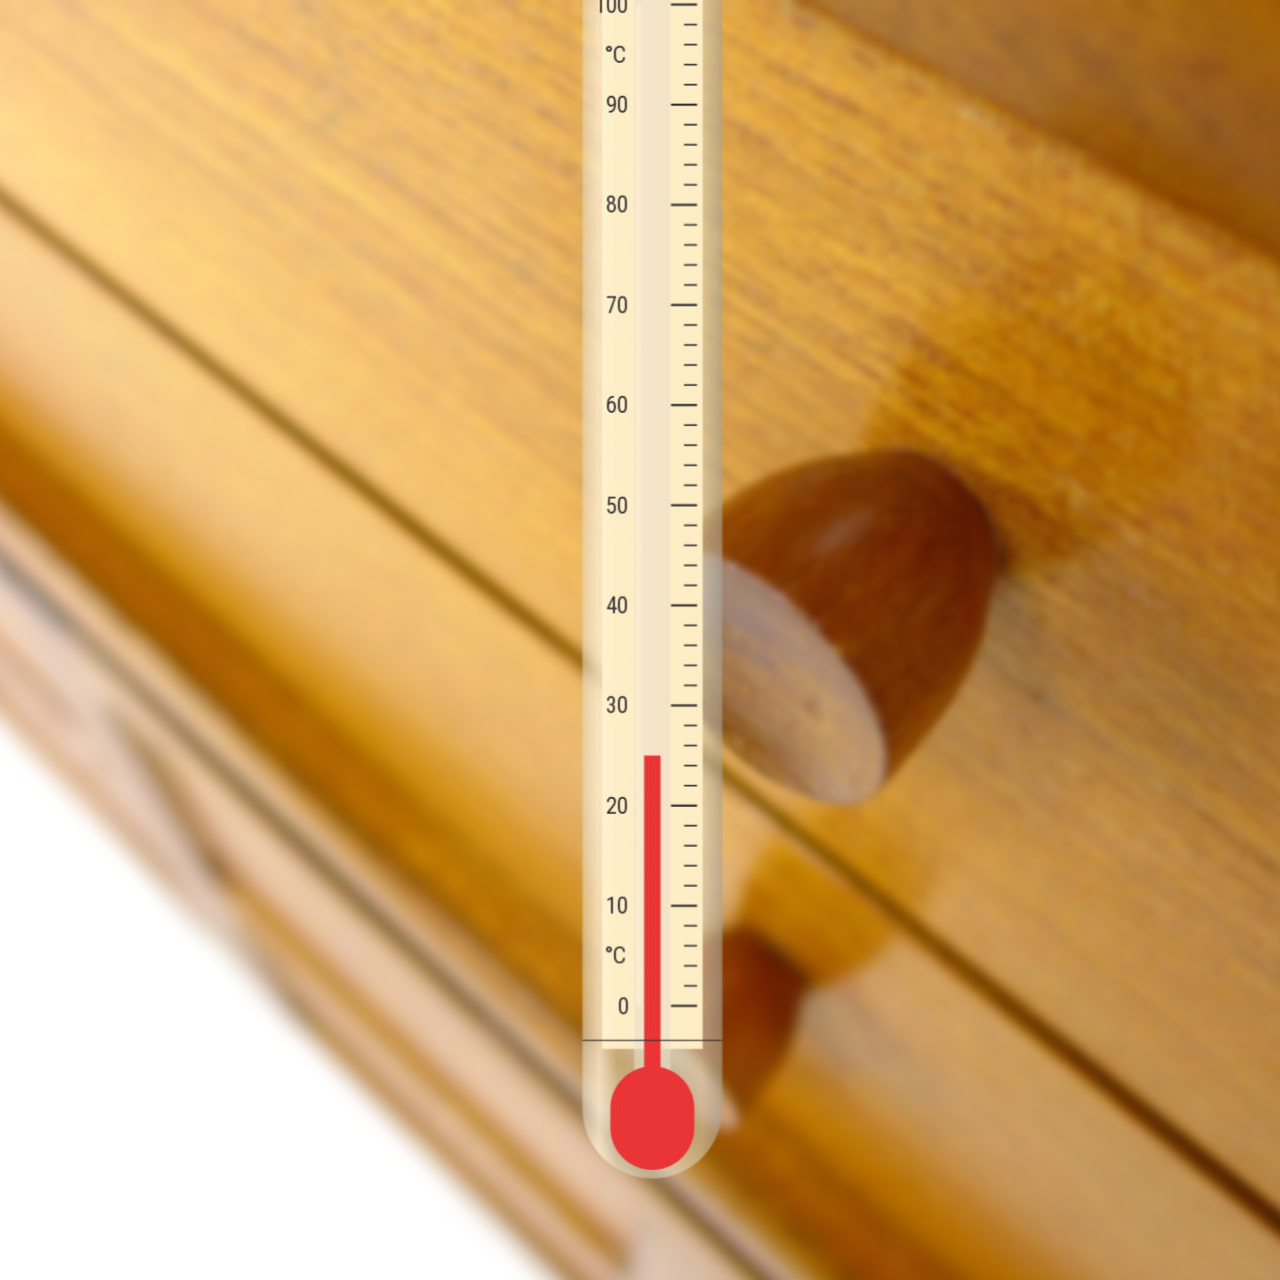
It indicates 25 °C
